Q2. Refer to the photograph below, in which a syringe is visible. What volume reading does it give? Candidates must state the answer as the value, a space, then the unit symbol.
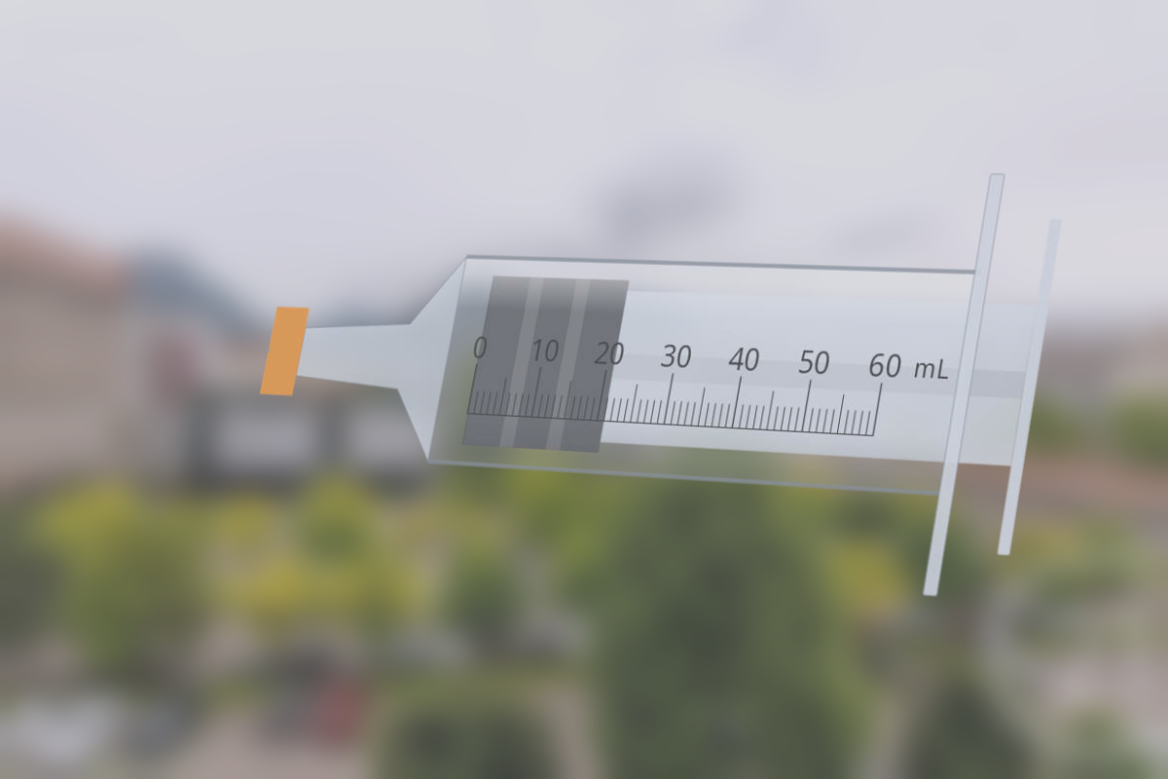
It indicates 0 mL
